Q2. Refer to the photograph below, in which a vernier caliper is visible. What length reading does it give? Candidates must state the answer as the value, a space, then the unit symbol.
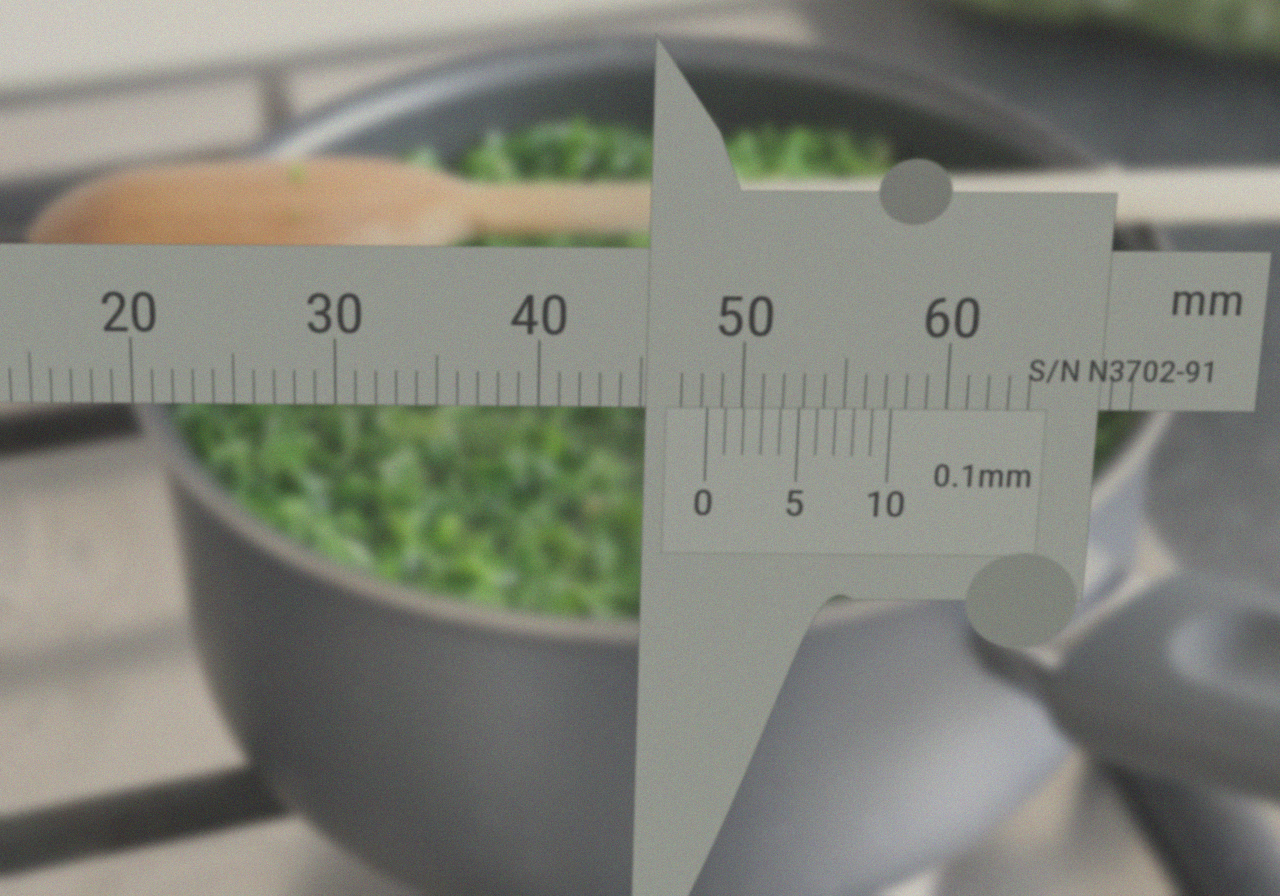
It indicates 48.3 mm
